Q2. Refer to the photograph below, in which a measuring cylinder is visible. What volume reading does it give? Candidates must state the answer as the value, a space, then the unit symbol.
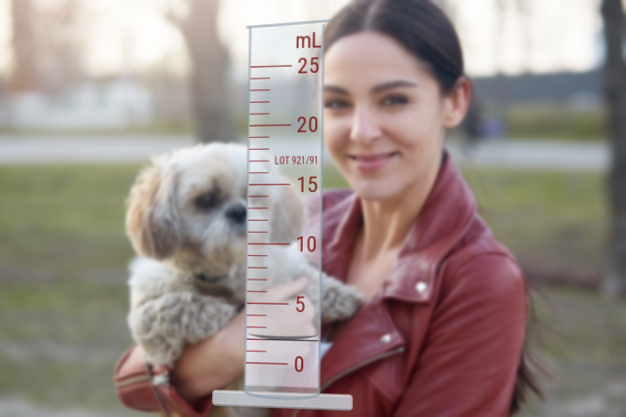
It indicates 2 mL
